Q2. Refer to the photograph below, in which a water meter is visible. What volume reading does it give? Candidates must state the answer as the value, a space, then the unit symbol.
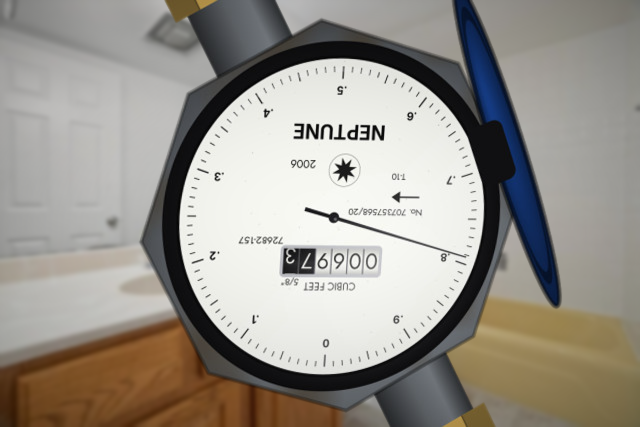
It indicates 6972.79 ft³
